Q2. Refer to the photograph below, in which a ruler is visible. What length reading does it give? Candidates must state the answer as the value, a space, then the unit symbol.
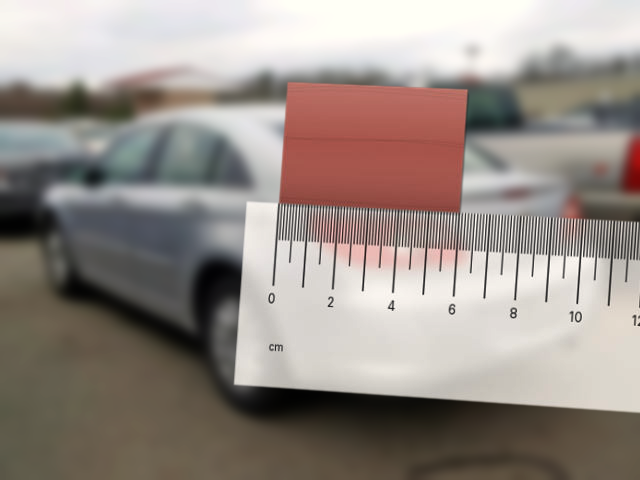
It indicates 6 cm
